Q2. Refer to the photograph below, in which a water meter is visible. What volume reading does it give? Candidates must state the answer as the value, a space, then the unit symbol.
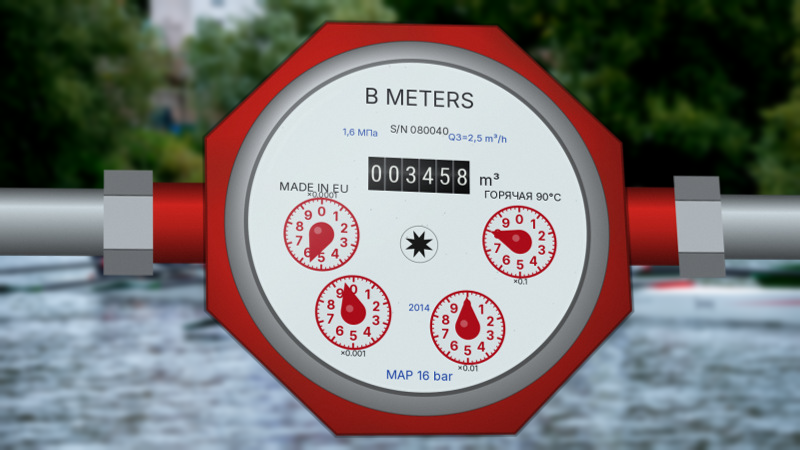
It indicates 3458.7995 m³
